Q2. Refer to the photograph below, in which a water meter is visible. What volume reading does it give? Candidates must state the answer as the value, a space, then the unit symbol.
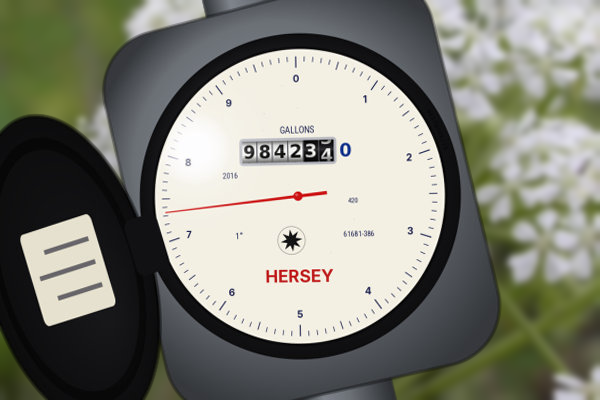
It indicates 9842337.3 gal
